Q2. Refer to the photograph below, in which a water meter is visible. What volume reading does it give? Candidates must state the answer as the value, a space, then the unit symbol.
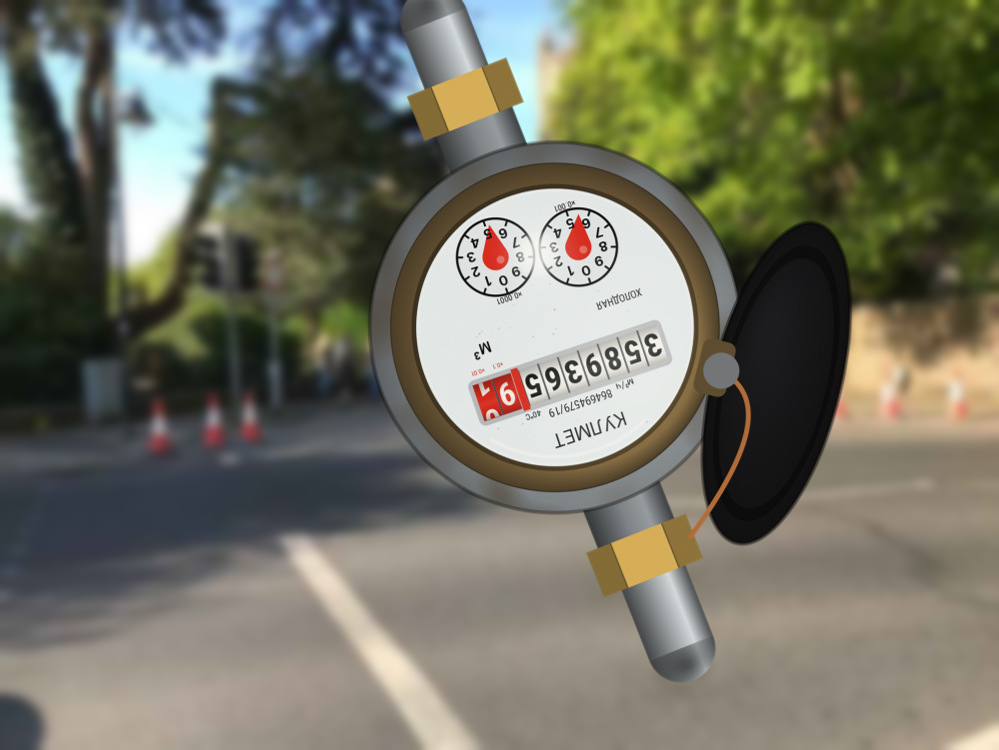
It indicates 3589365.9055 m³
